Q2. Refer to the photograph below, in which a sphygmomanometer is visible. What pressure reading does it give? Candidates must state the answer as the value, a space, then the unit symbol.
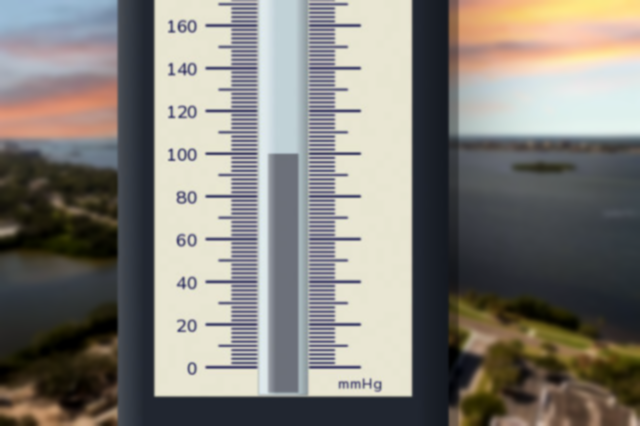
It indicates 100 mmHg
